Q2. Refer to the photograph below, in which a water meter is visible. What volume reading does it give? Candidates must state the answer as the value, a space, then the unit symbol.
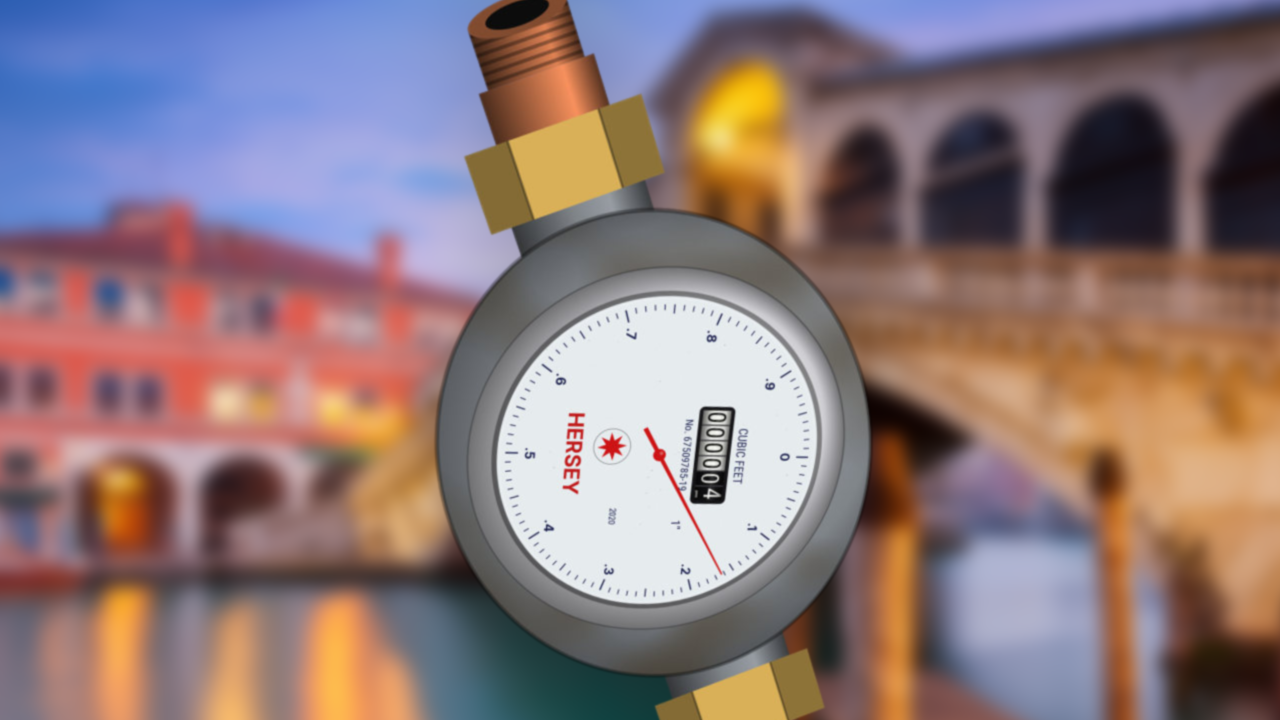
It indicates 4.16 ft³
